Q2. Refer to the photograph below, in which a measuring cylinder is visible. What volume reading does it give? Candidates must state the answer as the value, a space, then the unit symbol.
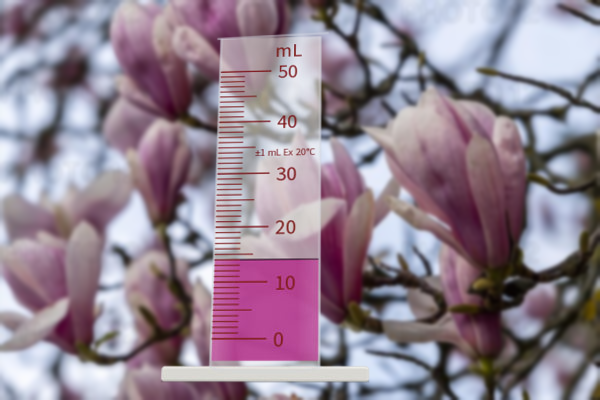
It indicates 14 mL
